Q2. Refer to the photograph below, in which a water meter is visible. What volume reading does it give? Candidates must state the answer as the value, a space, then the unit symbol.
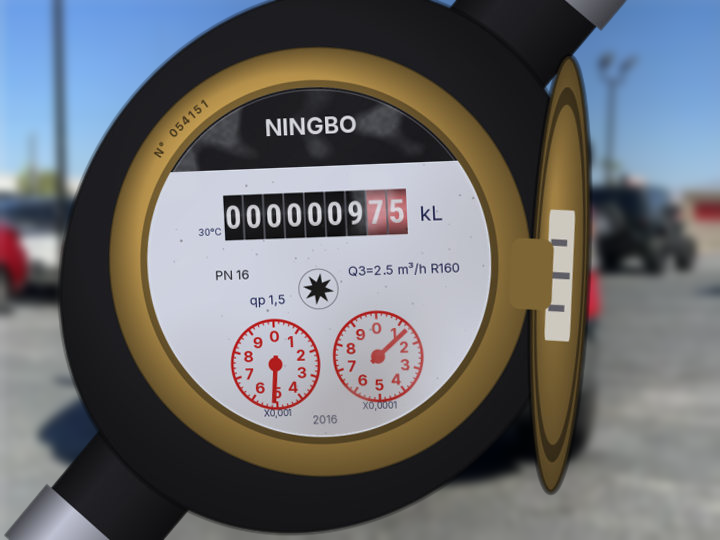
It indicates 9.7551 kL
